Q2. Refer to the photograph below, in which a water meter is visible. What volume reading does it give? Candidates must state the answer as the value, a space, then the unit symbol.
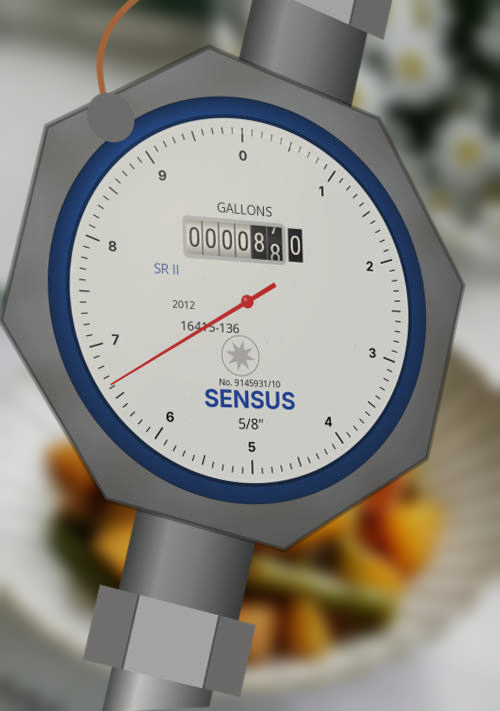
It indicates 876.6 gal
